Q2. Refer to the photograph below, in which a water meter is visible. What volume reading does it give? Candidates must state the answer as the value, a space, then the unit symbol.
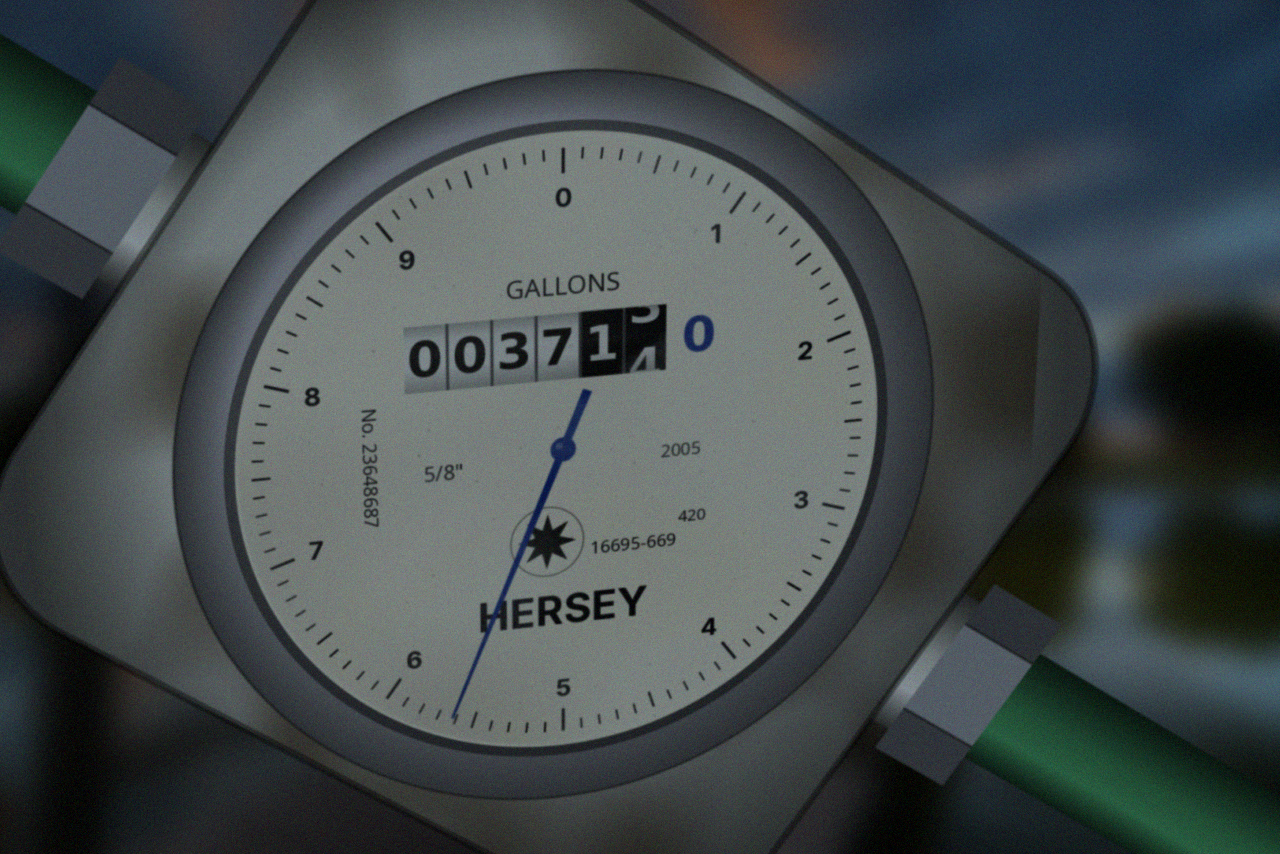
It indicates 37135.6 gal
